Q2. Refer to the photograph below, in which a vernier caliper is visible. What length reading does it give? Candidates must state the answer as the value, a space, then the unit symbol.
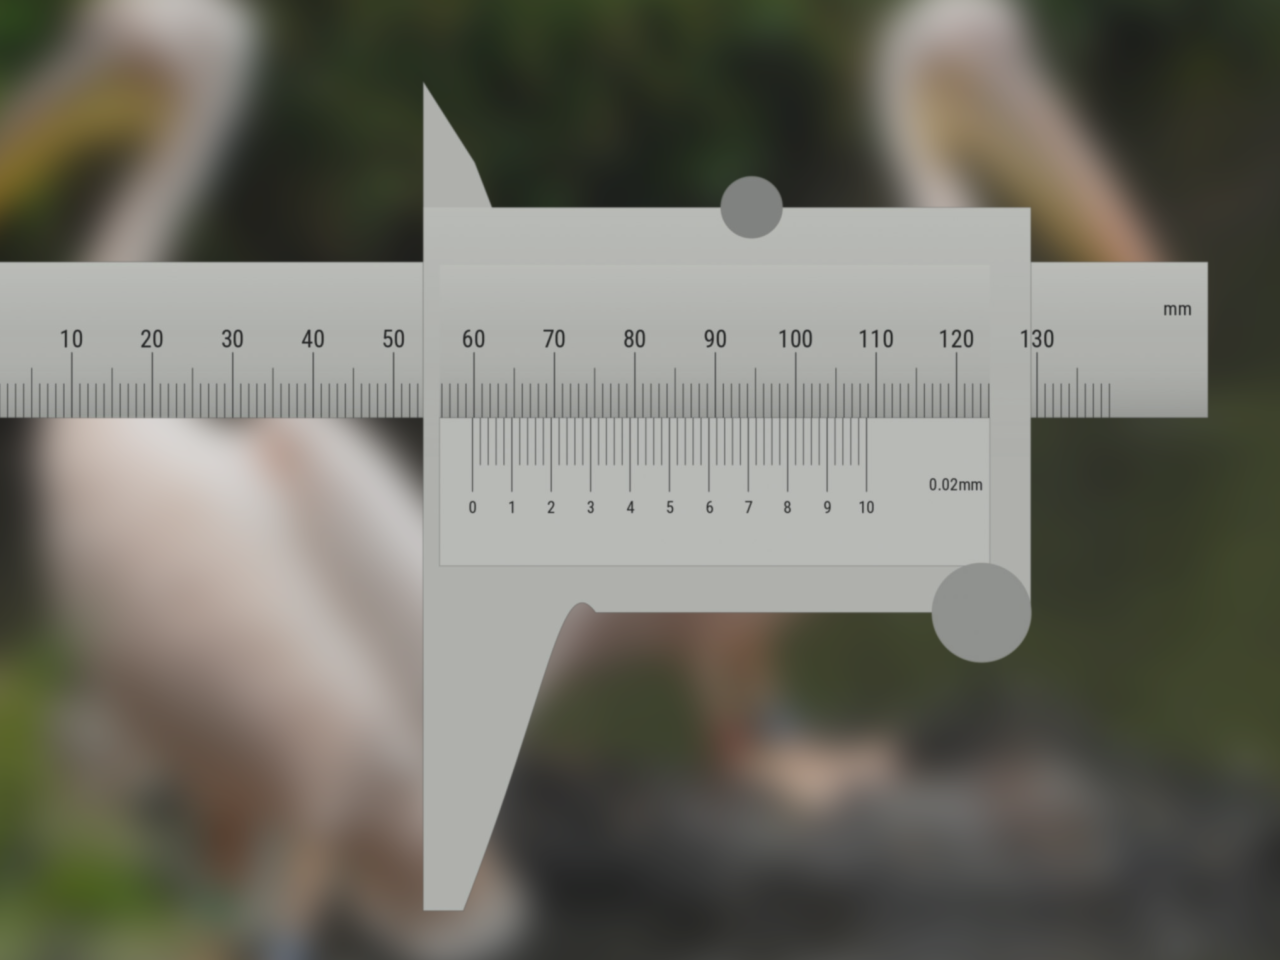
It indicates 59.8 mm
